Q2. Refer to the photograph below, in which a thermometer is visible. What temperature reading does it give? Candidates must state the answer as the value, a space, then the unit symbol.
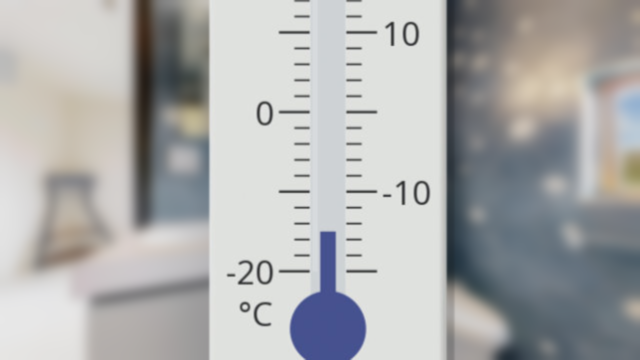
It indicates -15 °C
